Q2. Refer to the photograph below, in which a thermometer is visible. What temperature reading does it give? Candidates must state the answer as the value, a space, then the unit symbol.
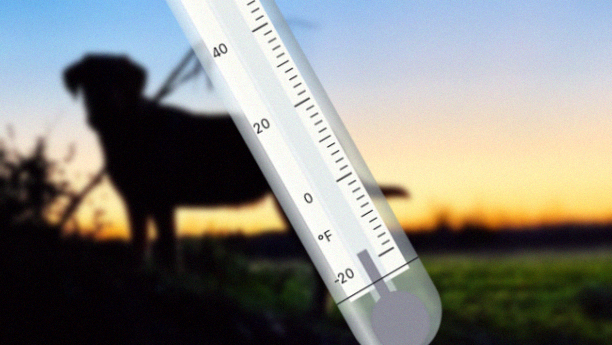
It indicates -17 °F
